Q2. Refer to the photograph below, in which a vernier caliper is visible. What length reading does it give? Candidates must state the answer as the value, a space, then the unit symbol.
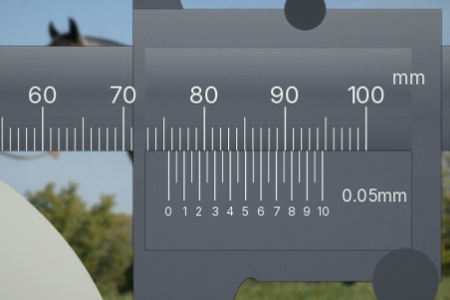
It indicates 75.6 mm
